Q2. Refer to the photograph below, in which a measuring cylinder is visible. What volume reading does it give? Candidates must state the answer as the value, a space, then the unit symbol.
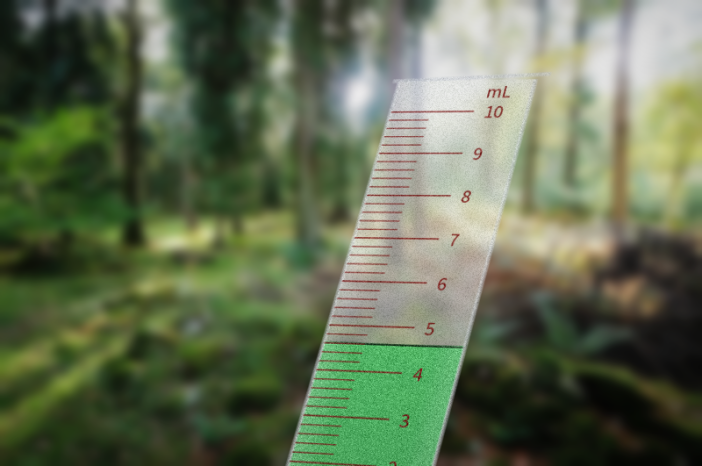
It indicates 4.6 mL
